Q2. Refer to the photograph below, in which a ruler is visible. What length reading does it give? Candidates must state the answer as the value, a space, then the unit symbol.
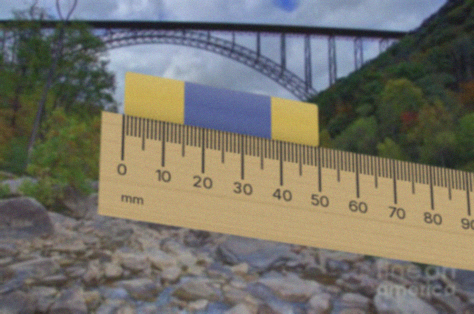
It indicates 50 mm
